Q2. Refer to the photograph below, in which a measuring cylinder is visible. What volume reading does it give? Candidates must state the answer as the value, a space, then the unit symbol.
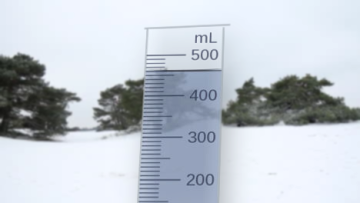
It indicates 460 mL
